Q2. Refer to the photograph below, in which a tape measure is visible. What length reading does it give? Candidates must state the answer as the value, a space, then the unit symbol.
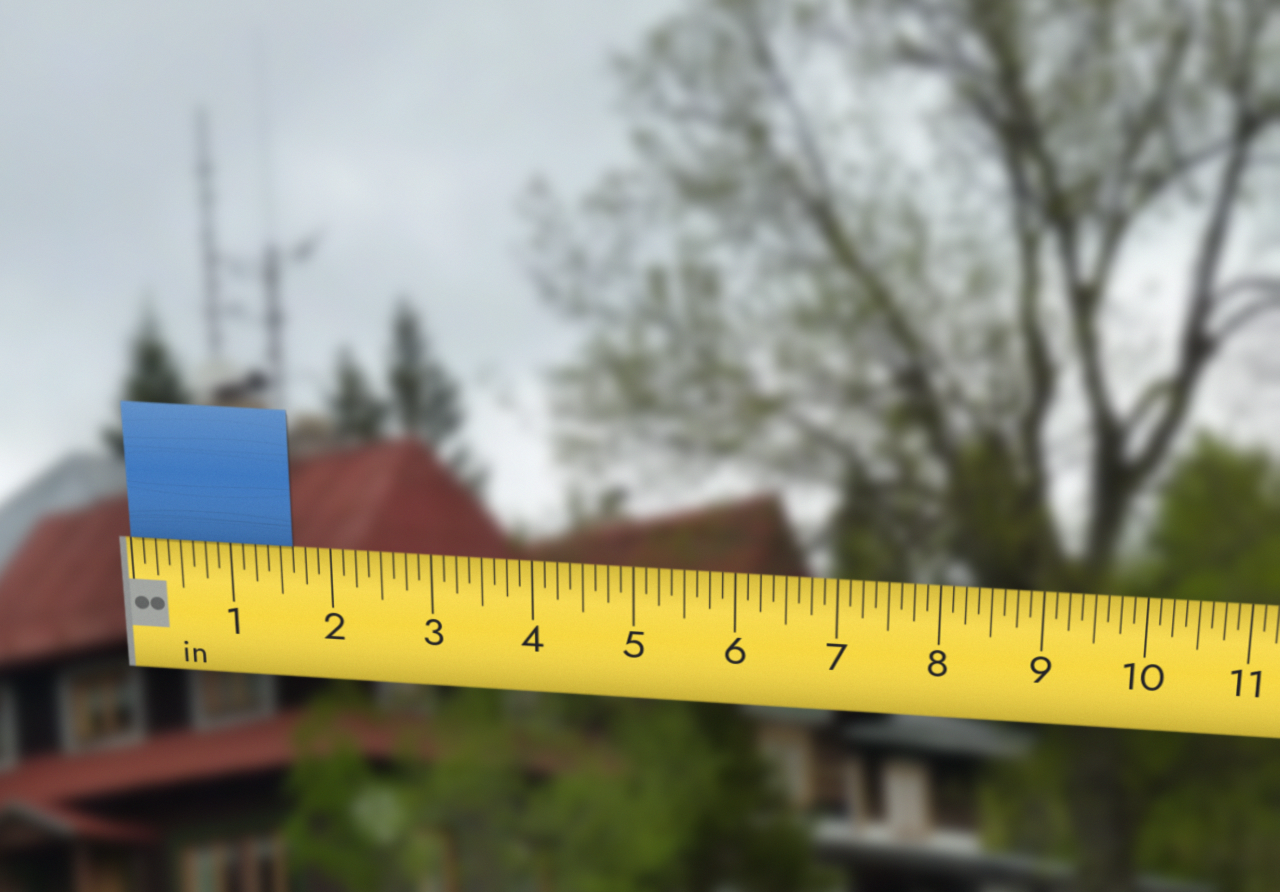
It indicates 1.625 in
